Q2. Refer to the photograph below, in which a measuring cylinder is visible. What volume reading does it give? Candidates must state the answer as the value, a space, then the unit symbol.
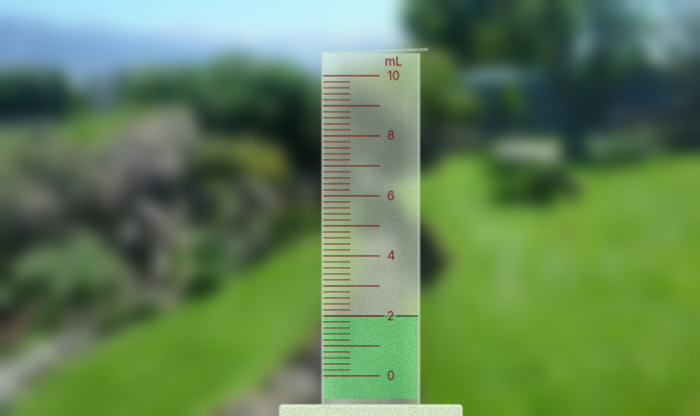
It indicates 2 mL
